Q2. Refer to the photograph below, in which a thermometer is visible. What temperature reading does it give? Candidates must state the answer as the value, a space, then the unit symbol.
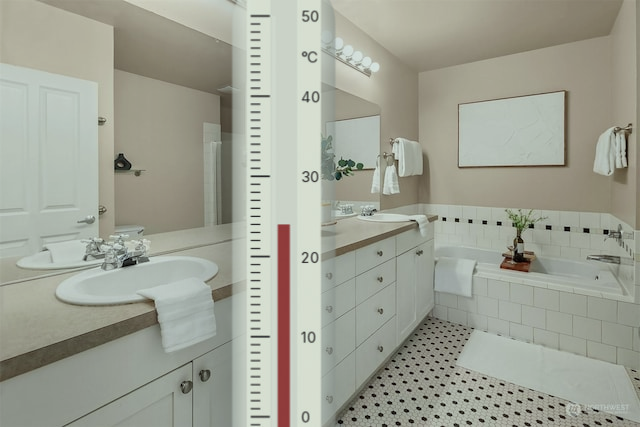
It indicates 24 °C
